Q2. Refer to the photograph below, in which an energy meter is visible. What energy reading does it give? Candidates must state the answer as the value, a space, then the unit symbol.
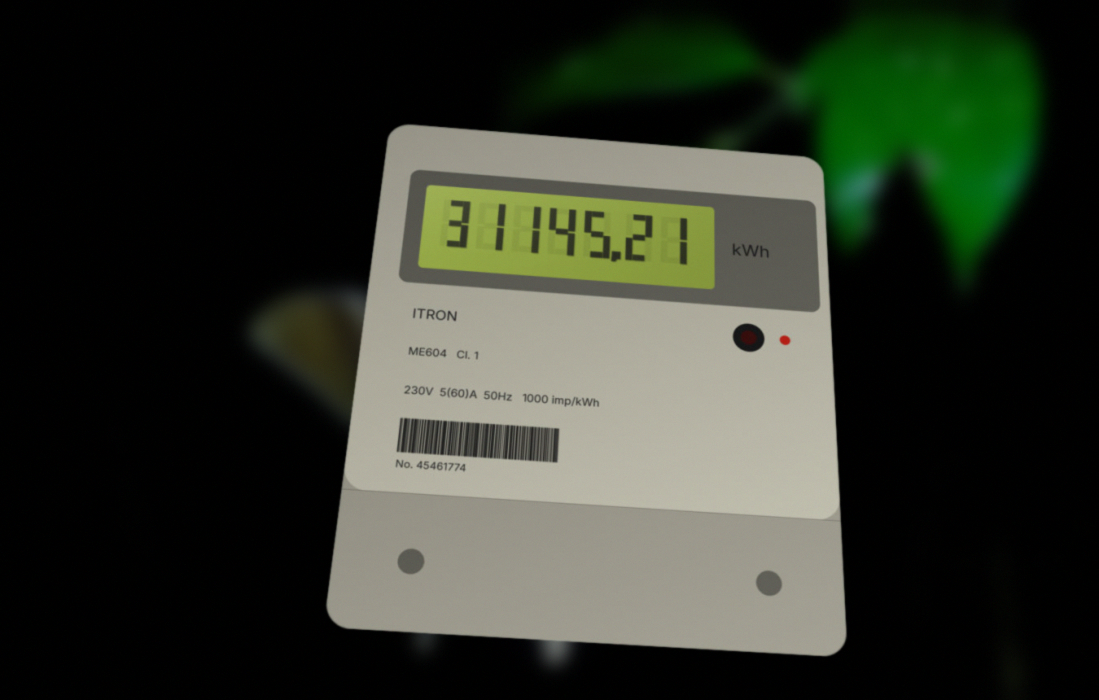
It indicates 31145.21 kWh
